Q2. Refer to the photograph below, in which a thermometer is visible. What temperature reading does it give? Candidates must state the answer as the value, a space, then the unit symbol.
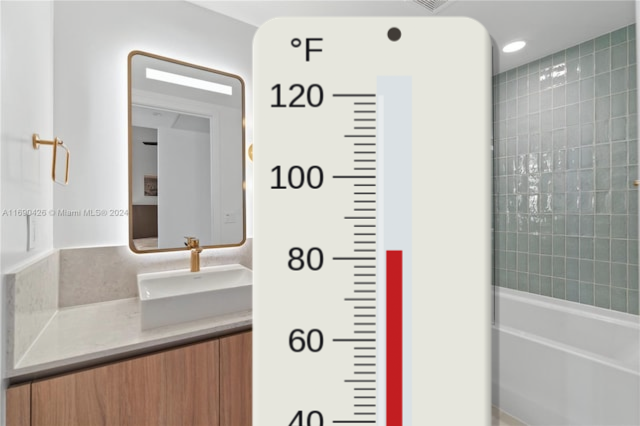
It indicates 82 °F
